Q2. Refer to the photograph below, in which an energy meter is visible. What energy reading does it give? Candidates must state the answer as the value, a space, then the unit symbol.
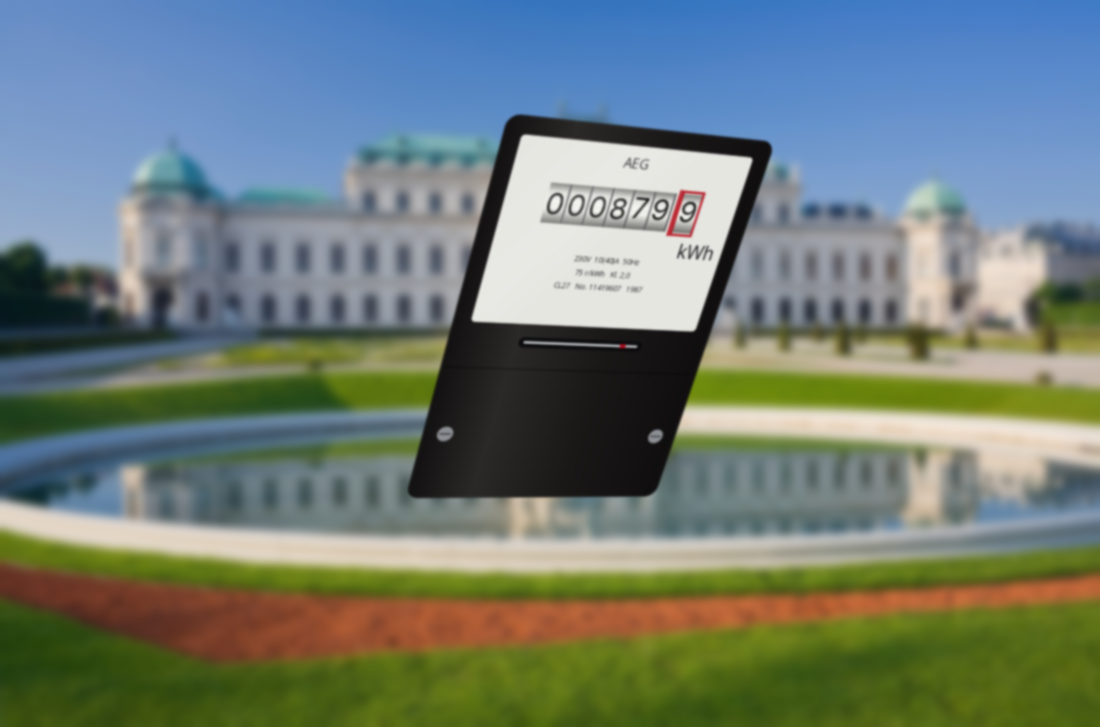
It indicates 879.9 kWh
